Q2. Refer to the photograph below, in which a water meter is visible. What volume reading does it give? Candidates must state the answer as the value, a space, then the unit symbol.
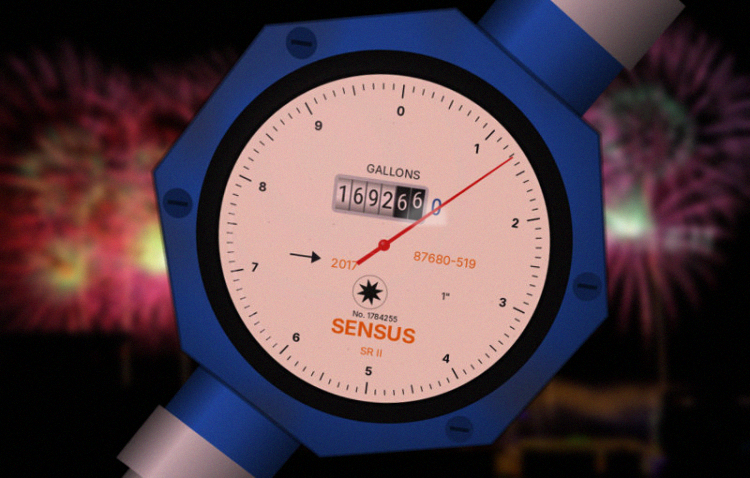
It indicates 1692661.3 gal
